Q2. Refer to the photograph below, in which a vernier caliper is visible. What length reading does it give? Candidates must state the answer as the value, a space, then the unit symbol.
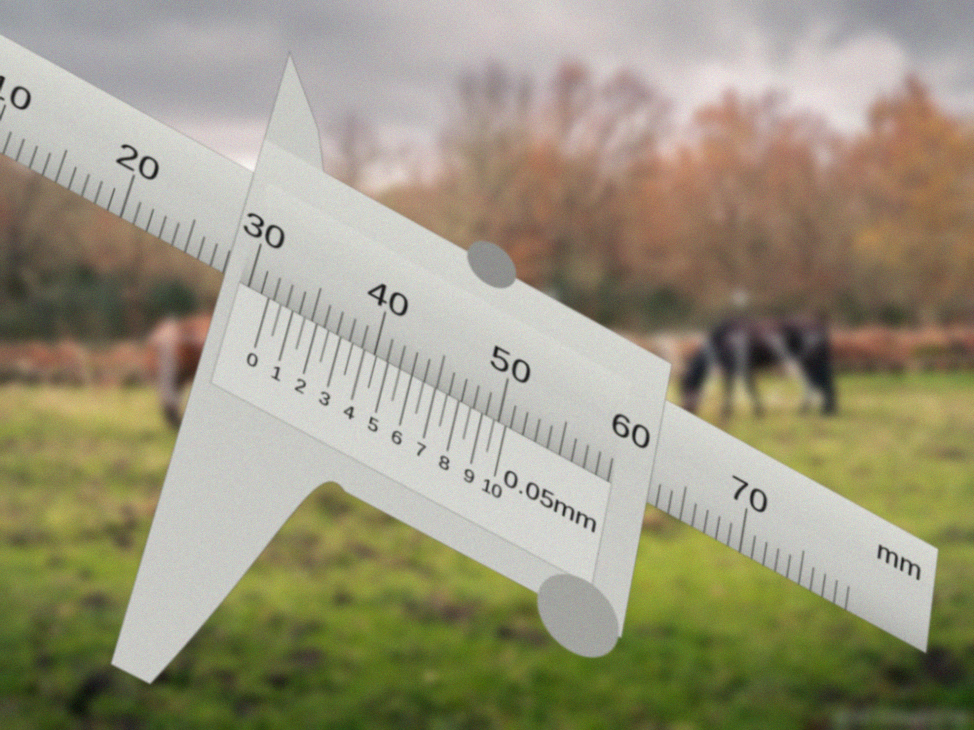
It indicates 31.6 mm
